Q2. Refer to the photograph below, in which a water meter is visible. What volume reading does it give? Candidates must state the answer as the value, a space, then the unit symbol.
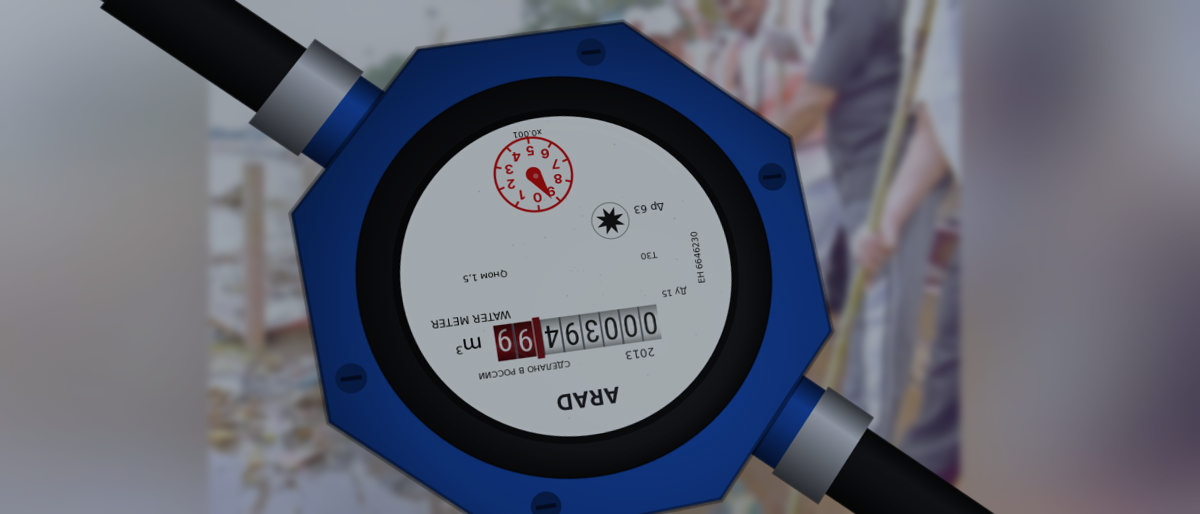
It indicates 394.989 m³
